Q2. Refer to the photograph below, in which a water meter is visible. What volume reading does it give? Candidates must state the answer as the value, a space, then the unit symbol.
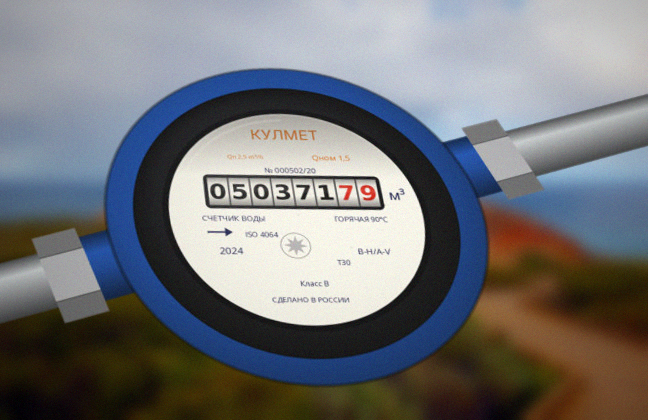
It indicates 50371.79 m³
